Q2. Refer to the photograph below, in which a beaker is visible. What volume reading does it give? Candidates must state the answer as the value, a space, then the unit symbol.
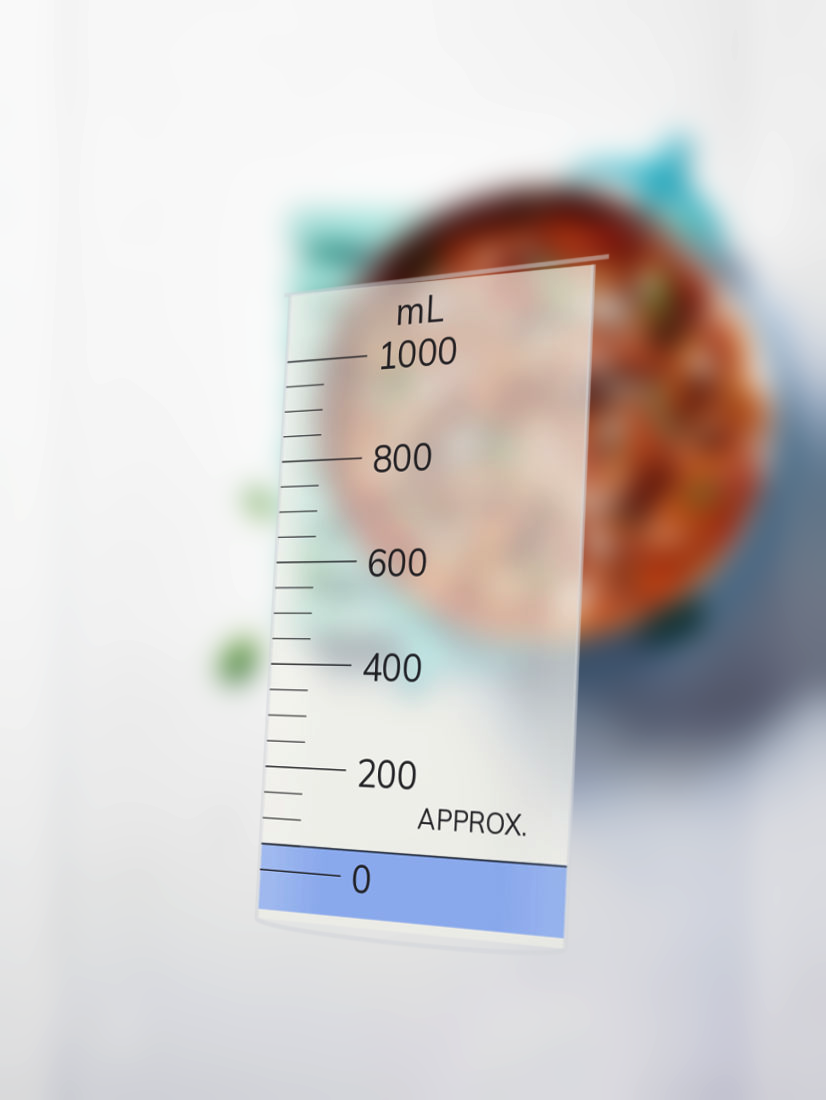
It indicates 50 mL
